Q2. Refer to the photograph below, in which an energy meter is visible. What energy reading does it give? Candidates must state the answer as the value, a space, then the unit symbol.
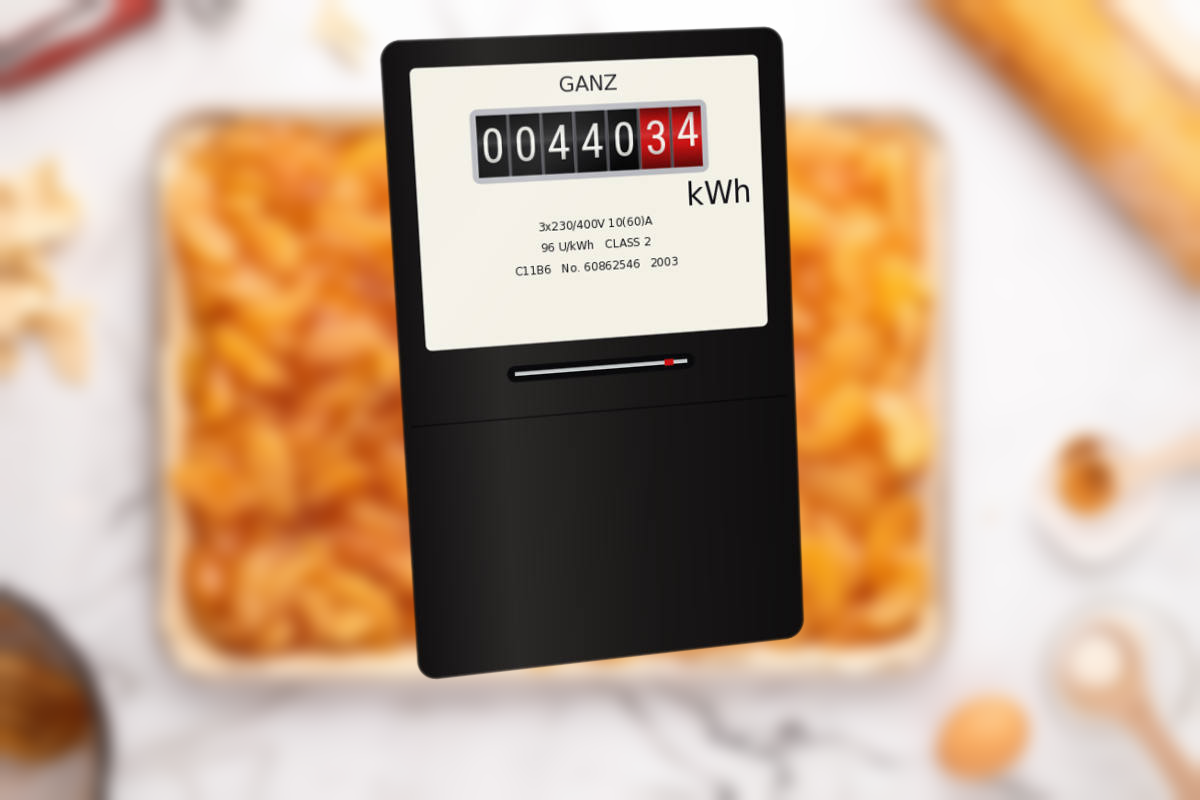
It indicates 440.34 kWh
